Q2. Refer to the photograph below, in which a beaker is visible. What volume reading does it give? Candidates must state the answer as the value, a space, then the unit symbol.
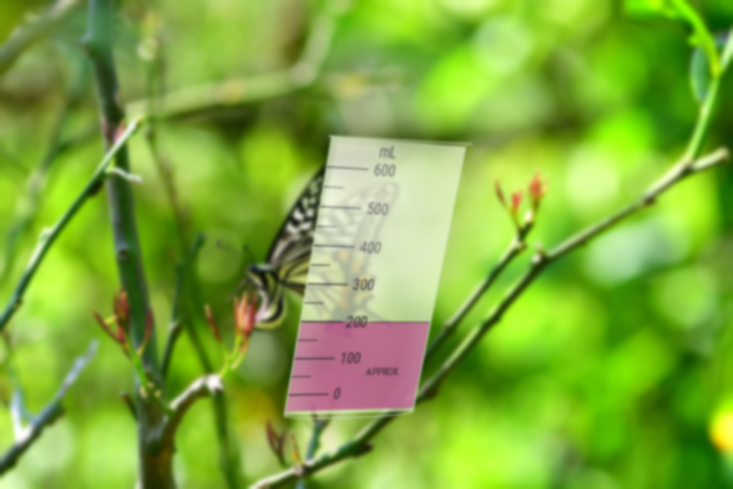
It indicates 200 mL
